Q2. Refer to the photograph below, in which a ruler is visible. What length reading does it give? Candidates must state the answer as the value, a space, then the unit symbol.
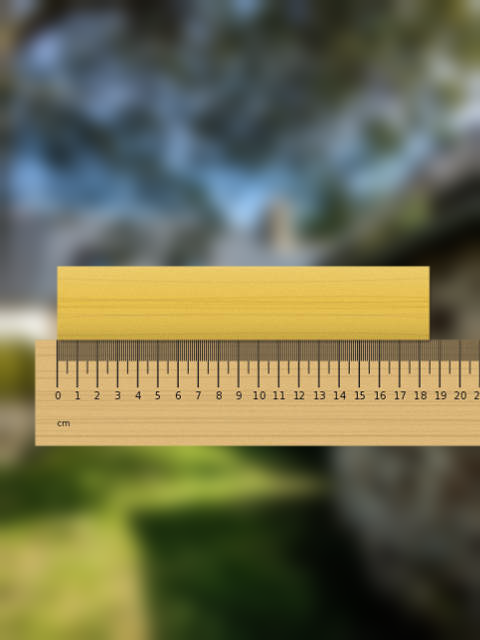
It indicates 18.5 cm
